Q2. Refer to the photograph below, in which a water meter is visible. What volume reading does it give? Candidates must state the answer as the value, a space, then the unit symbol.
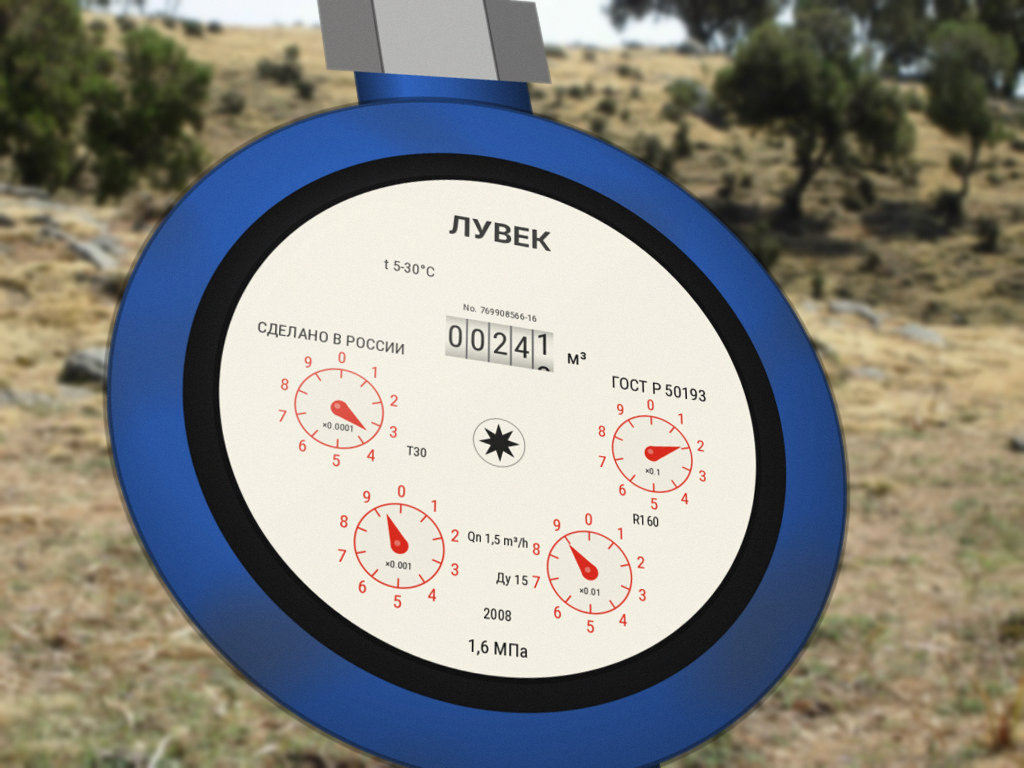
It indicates 241.1893 m³
